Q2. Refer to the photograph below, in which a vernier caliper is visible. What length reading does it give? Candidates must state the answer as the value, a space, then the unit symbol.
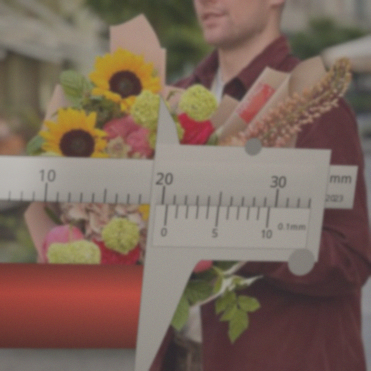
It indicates 20.4 mm
